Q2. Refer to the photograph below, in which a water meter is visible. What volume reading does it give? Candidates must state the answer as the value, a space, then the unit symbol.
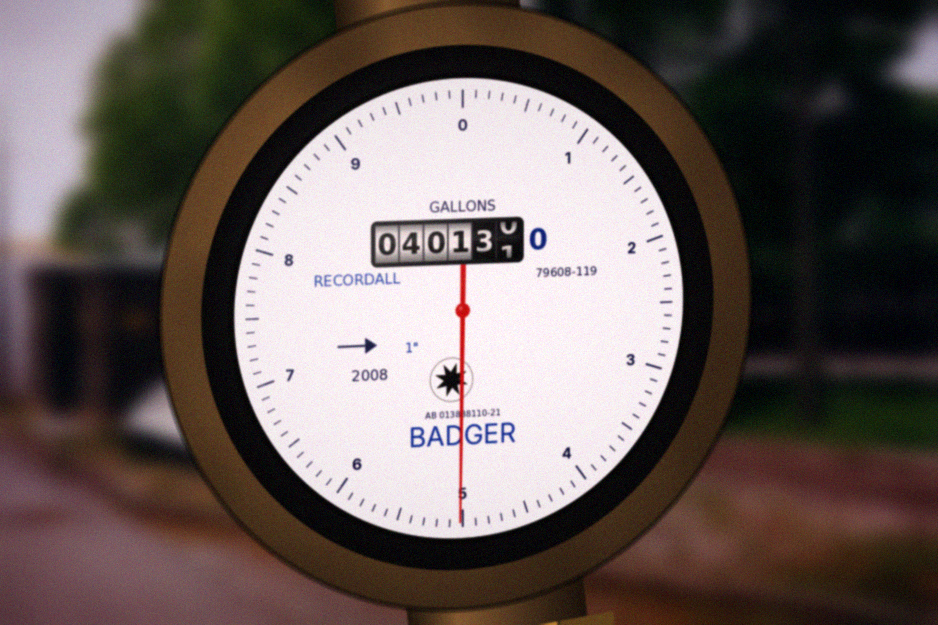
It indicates 401305.0 gal
